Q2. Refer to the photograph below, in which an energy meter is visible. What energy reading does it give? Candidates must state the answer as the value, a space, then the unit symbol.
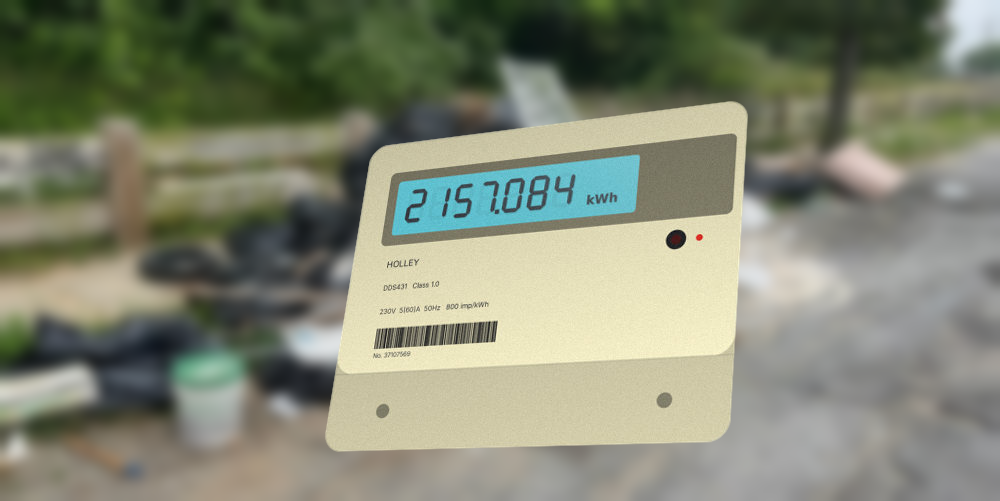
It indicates 2157.084 kWh
